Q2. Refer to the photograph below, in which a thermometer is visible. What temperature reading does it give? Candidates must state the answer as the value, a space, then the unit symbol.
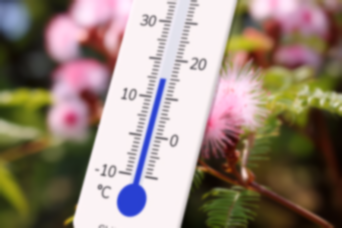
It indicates 15 °C
